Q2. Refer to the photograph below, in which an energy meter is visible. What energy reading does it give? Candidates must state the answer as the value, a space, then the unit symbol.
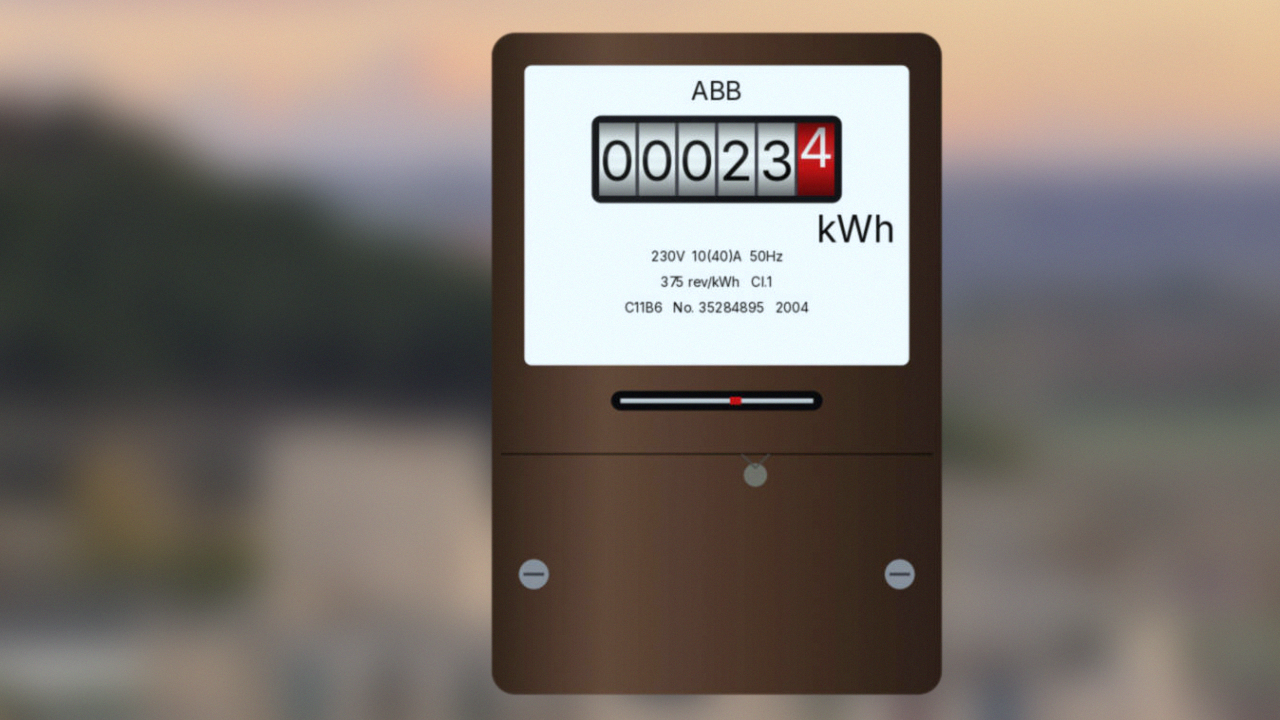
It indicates 23.4 kWh
